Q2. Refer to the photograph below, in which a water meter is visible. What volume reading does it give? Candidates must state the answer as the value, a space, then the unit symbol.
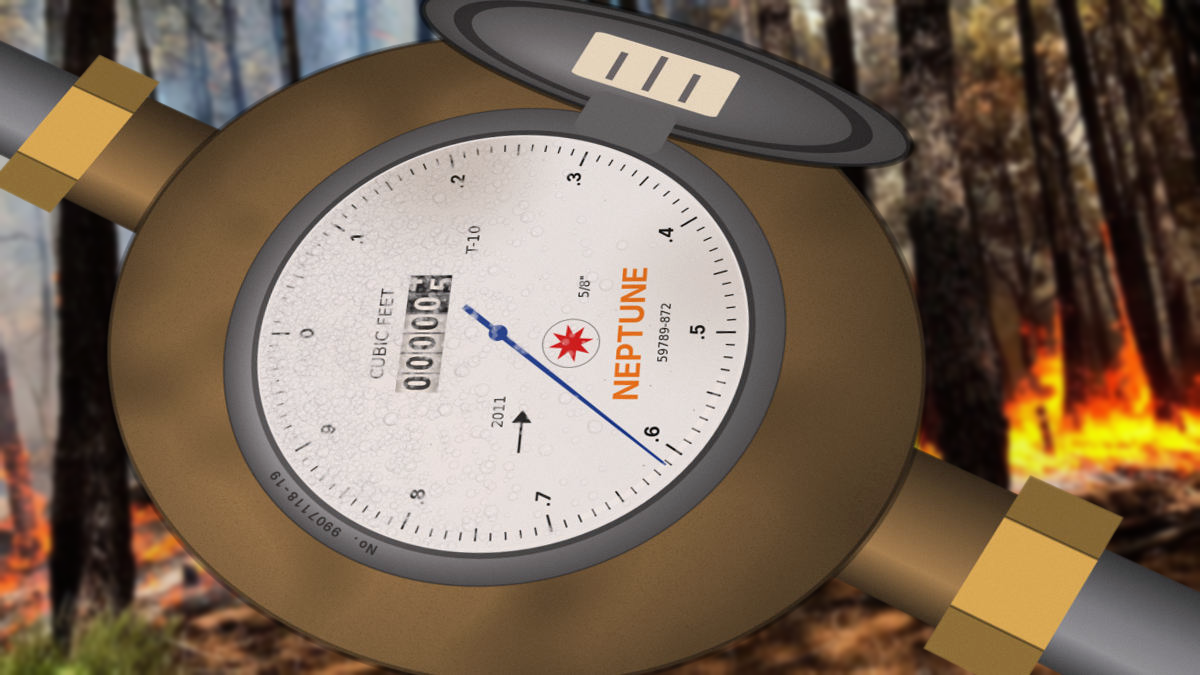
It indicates 4.61 ft³
